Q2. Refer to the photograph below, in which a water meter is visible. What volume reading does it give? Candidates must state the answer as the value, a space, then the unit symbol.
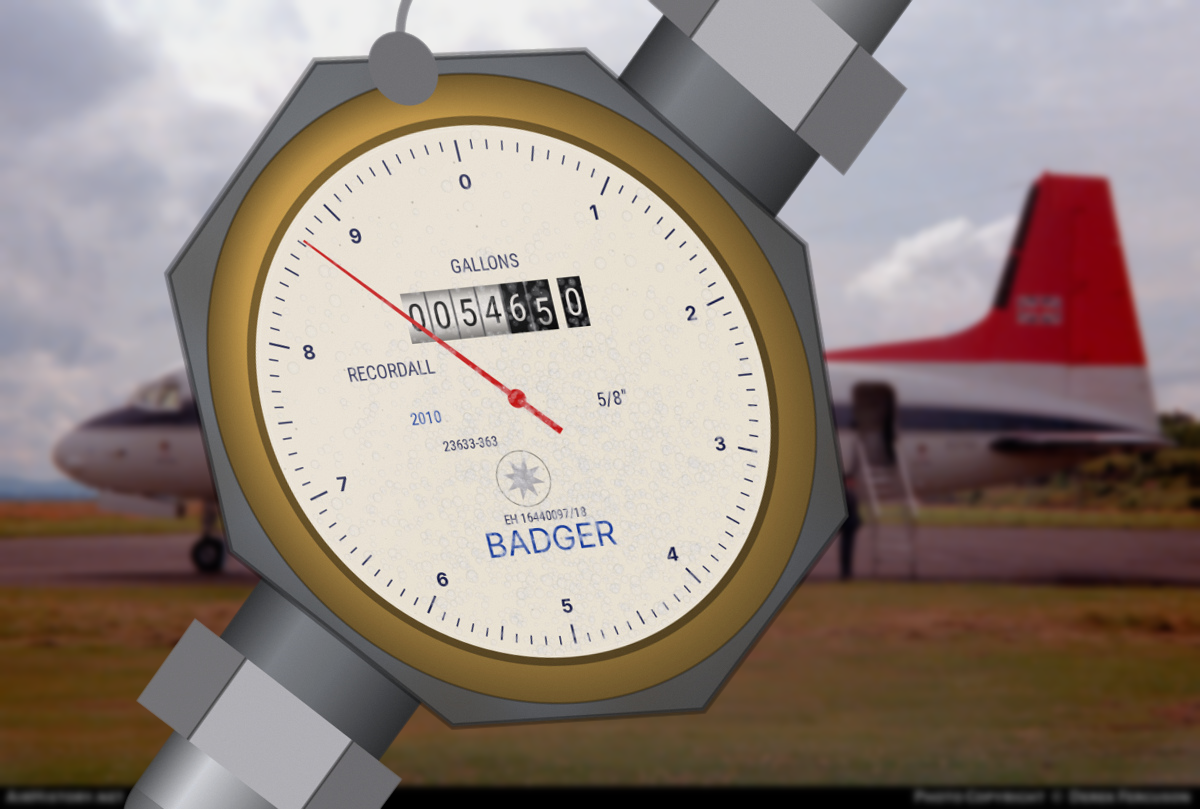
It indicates 54648.7 gal
